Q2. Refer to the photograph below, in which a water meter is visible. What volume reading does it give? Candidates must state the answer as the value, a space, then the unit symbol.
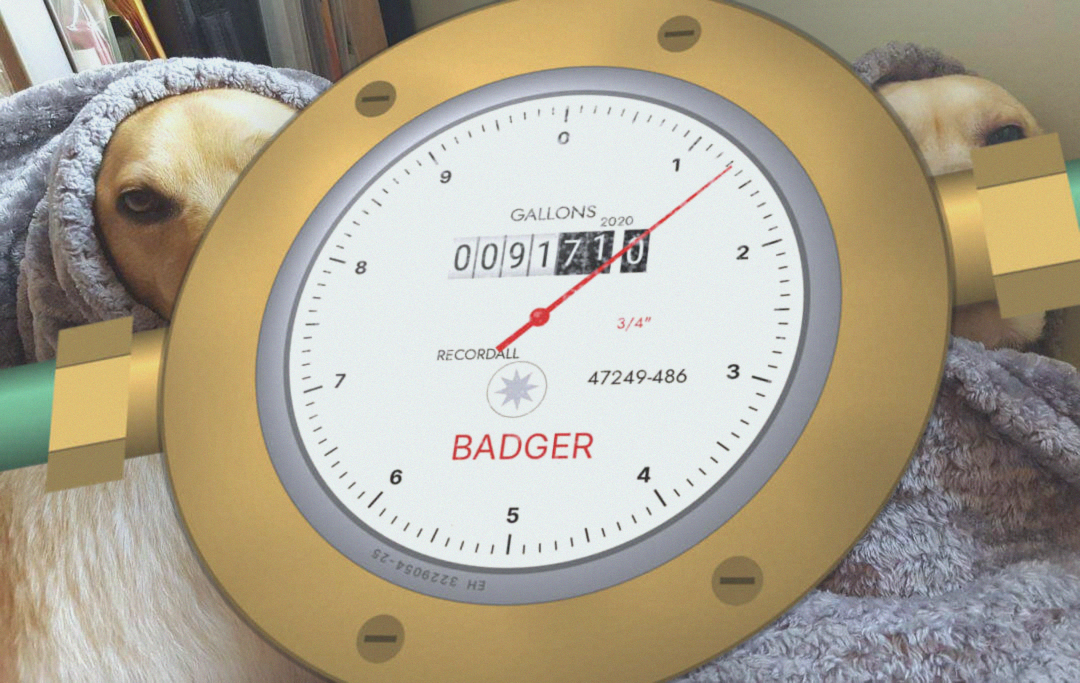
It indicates 91711.3 gal
